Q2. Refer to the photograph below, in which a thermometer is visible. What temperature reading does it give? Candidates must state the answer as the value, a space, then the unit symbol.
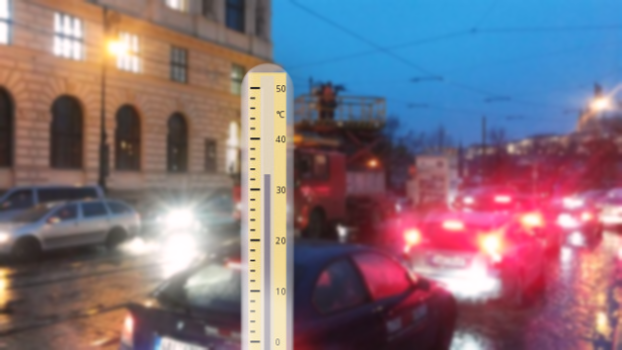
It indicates 33 °C
